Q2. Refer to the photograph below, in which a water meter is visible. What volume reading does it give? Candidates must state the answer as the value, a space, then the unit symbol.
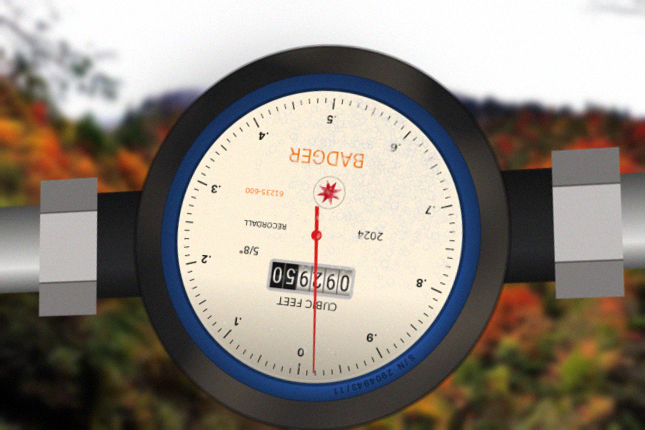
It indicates 92949.98 ft³
